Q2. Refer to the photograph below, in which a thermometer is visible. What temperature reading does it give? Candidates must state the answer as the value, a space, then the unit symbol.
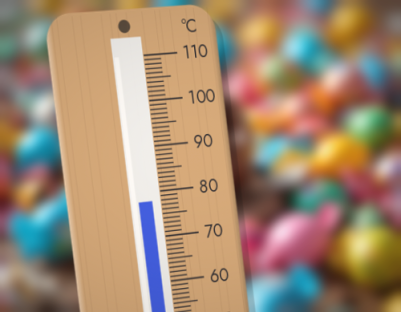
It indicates 78 °C
